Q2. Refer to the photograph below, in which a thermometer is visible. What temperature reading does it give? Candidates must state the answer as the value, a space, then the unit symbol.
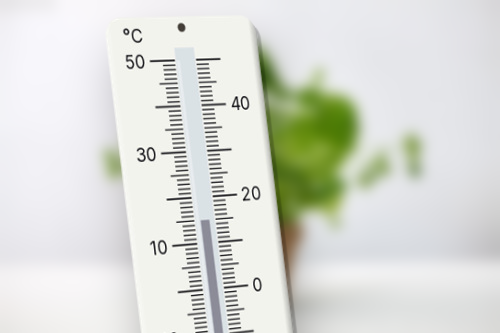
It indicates 15 °C
